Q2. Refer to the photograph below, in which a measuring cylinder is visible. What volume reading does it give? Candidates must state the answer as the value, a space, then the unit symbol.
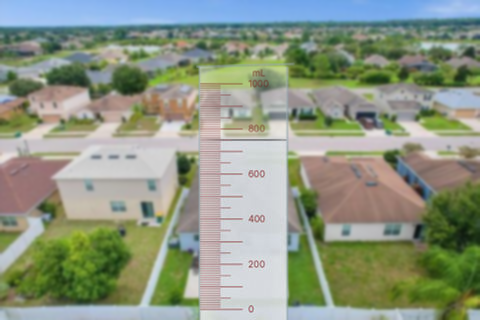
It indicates 750 mL
